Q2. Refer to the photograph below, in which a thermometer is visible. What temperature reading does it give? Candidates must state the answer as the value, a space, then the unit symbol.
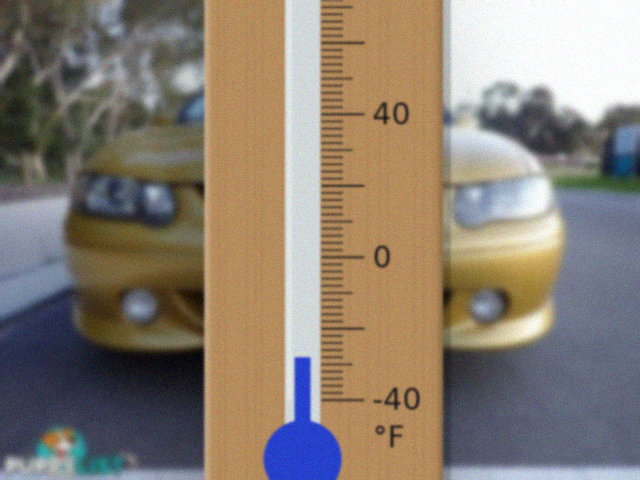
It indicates -28 °F
